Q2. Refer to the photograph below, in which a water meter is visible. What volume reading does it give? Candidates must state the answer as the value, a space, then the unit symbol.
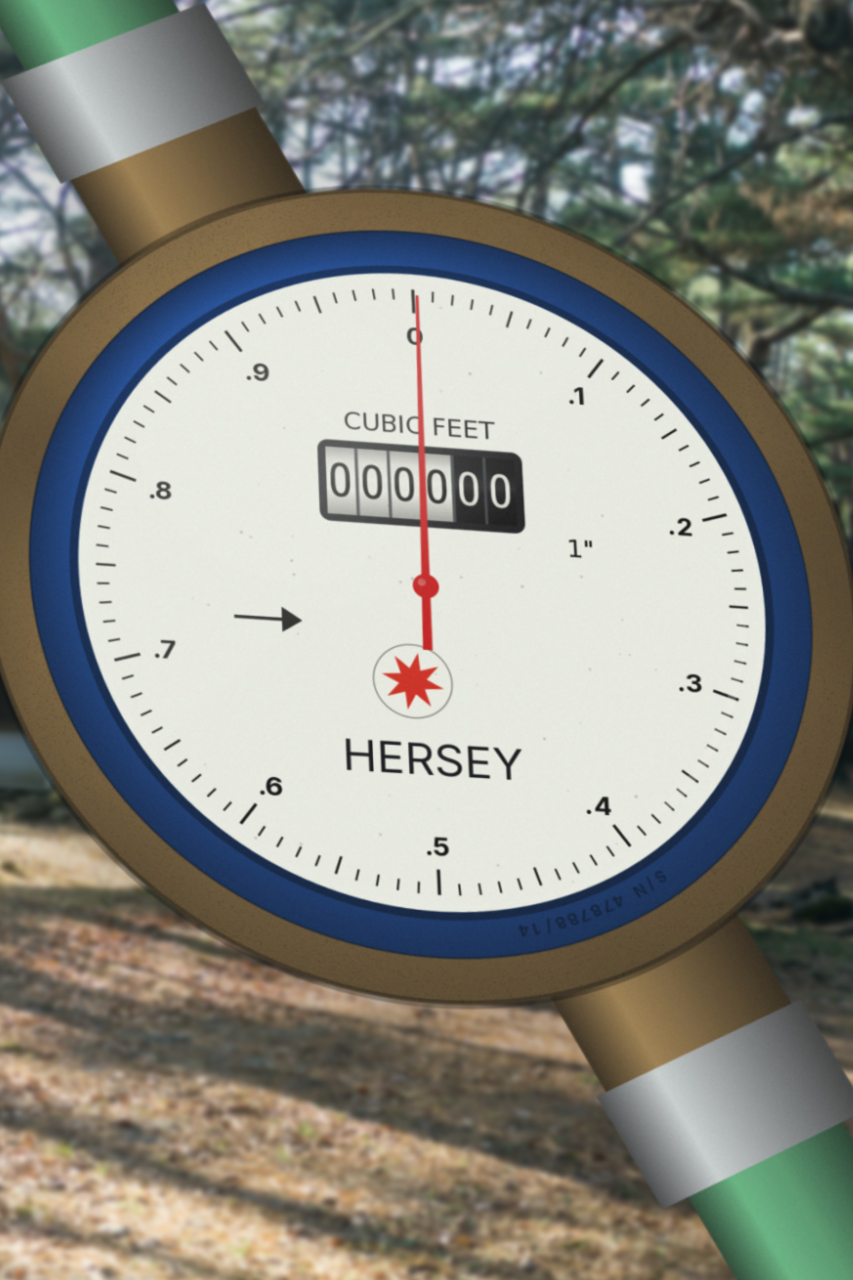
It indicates 0.00 ft³
